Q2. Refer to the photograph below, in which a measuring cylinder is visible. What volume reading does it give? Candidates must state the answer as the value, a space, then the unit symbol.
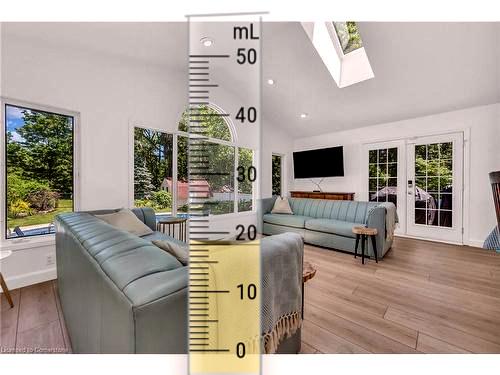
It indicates 18 mL
